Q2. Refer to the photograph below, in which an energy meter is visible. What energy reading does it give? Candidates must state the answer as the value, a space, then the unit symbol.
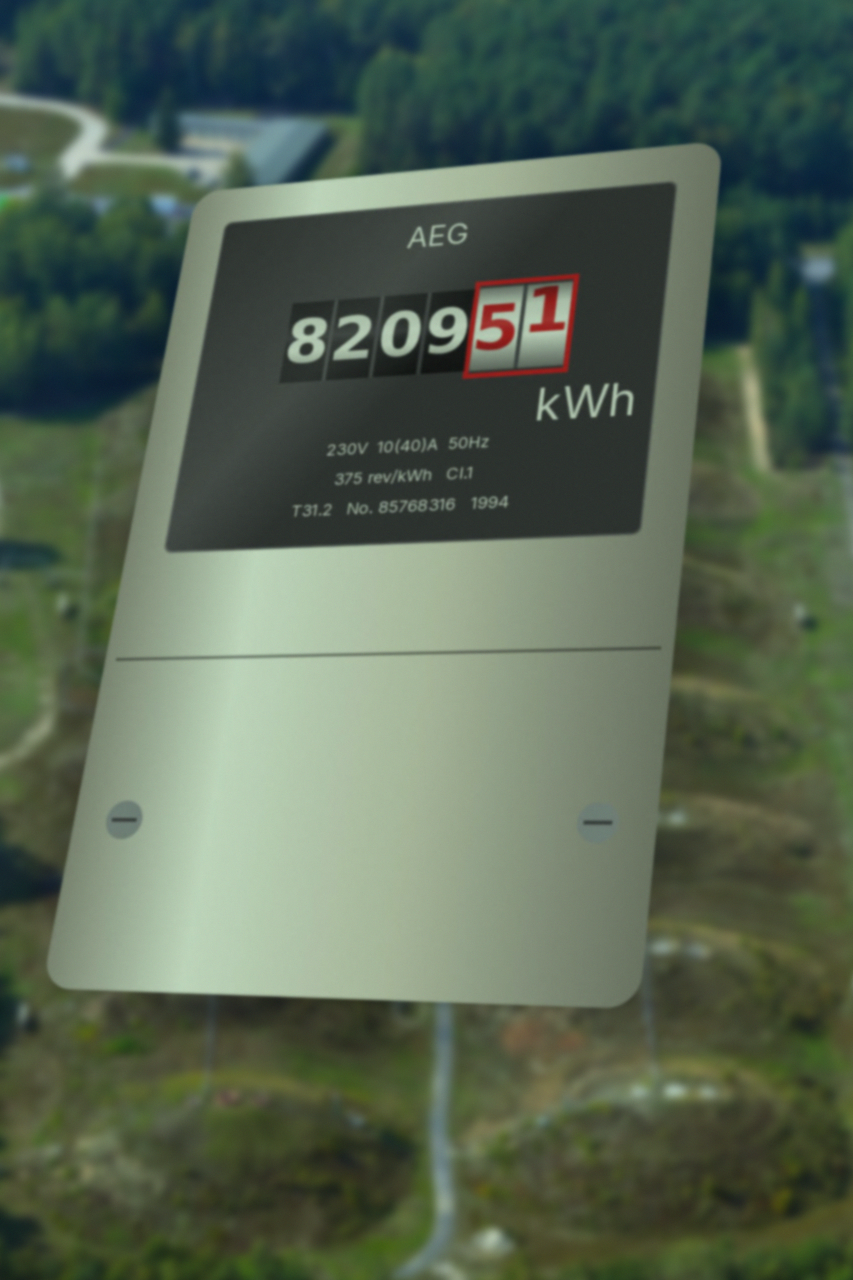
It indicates 8209.51 kWh
